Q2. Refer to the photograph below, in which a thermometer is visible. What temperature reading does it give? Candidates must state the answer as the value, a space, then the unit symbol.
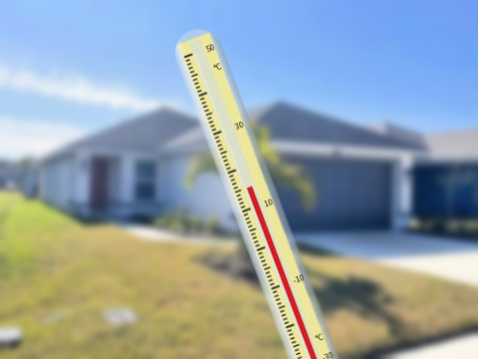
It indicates 15 °C
